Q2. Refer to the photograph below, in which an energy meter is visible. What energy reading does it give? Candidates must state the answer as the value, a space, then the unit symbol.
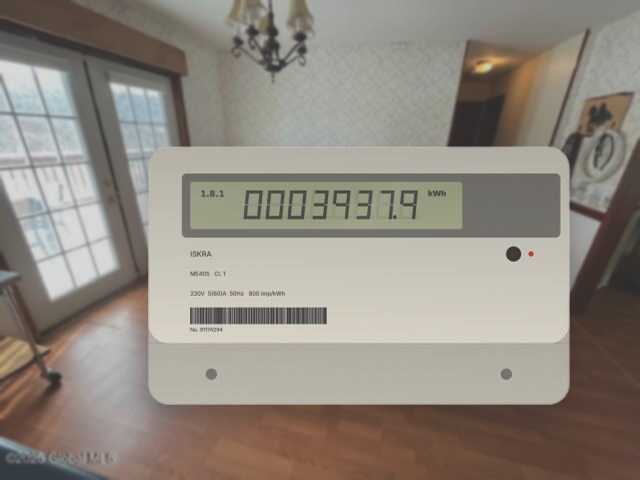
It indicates 3937.9 kWh
